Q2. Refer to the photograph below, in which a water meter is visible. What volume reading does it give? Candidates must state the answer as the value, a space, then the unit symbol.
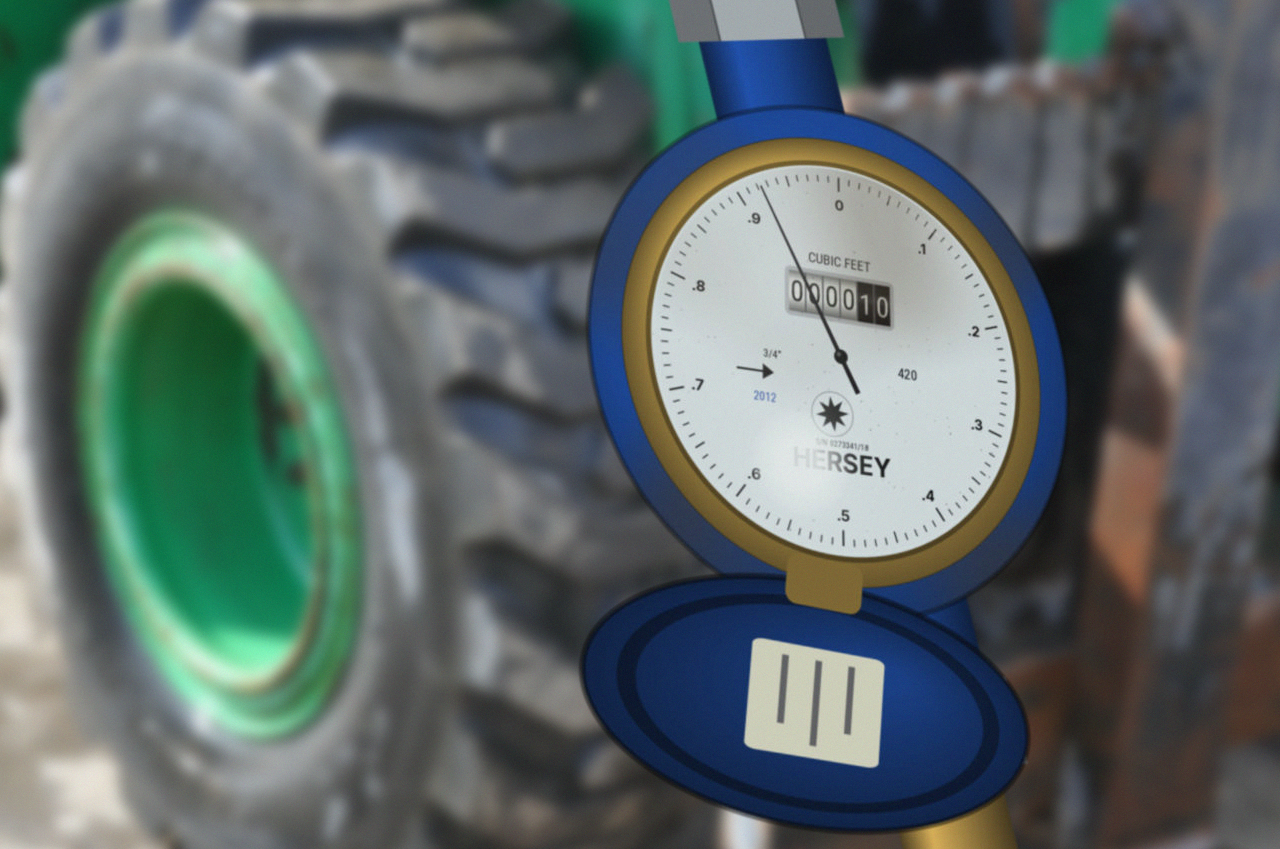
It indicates 9.92 ft³
